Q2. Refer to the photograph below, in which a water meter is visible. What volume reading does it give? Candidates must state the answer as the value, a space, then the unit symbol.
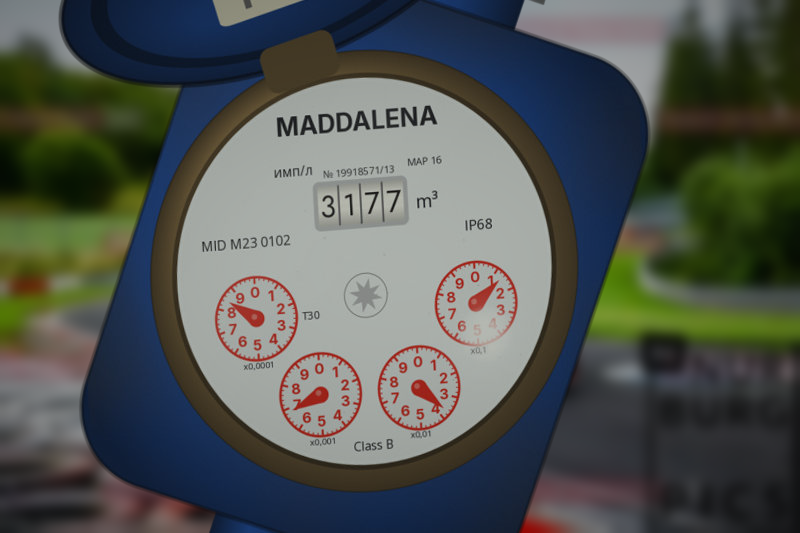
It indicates 3177.1368 m³
